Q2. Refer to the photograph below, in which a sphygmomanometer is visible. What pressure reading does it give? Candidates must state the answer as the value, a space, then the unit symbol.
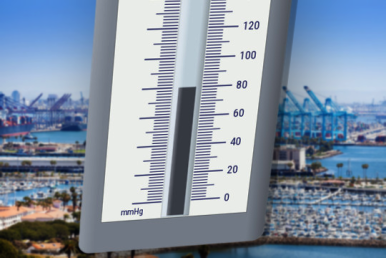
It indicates 80 mmHg
